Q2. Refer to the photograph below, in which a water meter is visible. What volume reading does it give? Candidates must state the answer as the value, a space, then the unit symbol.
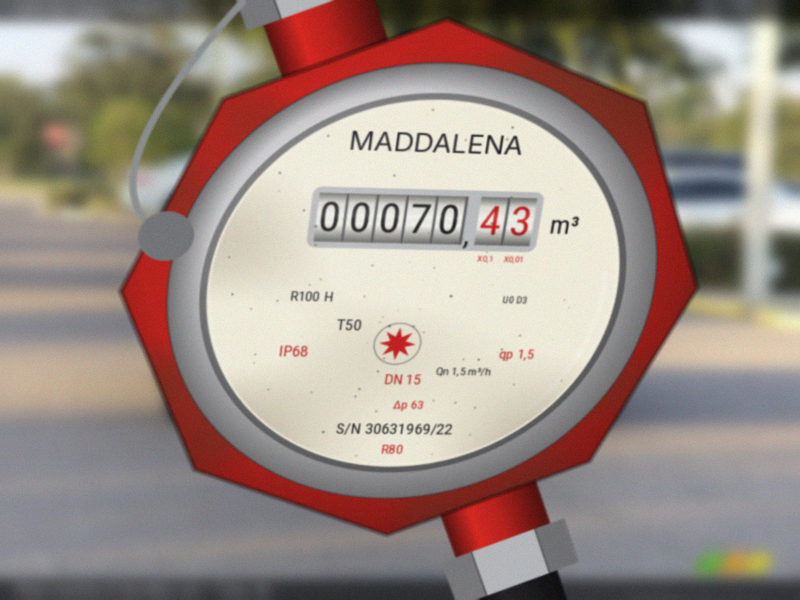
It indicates 70.43 m³
